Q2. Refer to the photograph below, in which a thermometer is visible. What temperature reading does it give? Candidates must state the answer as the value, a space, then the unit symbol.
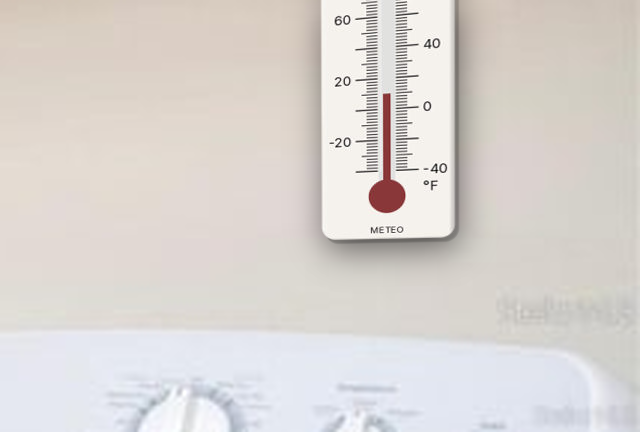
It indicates 10 °F
